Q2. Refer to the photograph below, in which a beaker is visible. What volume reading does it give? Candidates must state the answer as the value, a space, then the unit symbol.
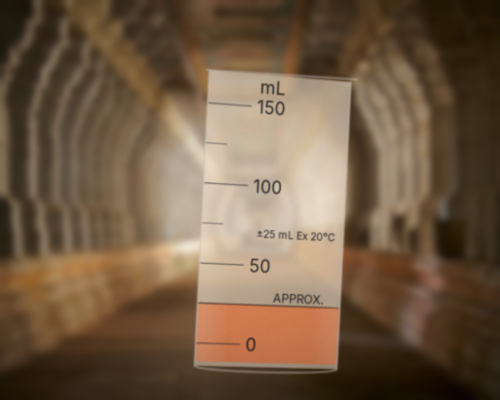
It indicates 25 mL
